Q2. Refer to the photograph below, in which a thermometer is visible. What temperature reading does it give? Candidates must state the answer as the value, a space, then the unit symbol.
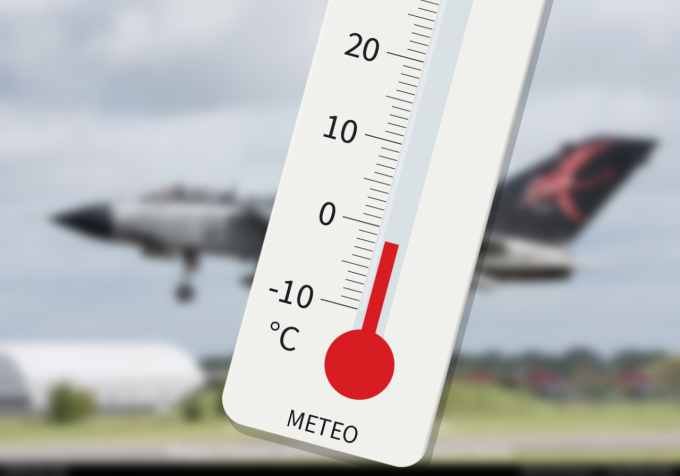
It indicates -1.5 °C
